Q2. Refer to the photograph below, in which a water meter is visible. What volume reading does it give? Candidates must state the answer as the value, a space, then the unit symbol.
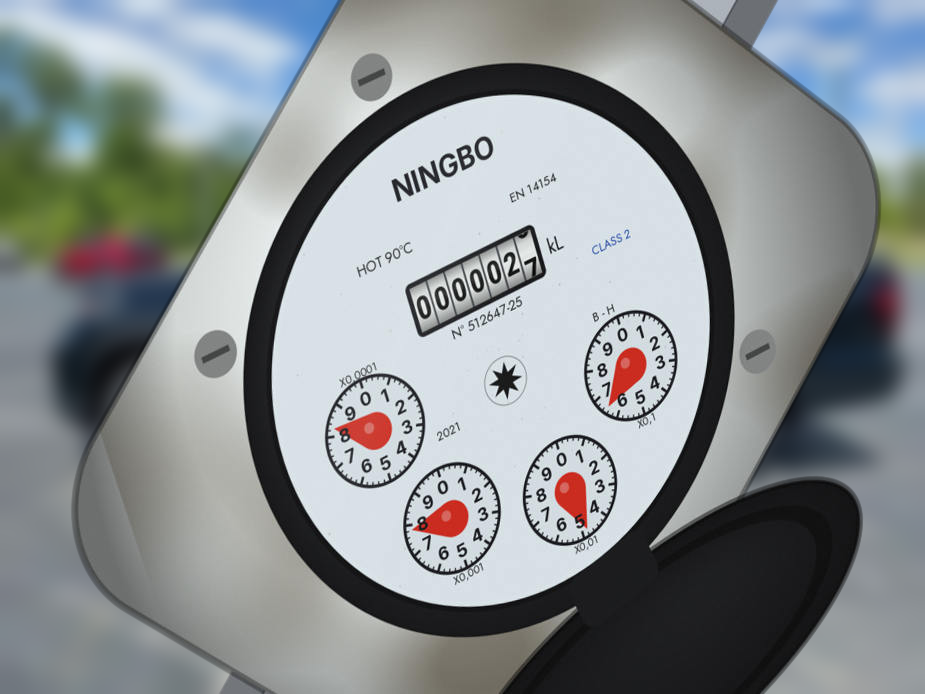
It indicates 26.6478 kL
